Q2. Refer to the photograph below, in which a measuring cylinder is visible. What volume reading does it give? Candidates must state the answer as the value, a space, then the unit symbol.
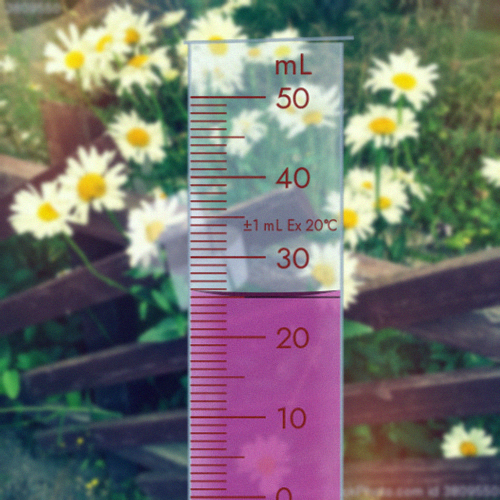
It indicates 25 mL
